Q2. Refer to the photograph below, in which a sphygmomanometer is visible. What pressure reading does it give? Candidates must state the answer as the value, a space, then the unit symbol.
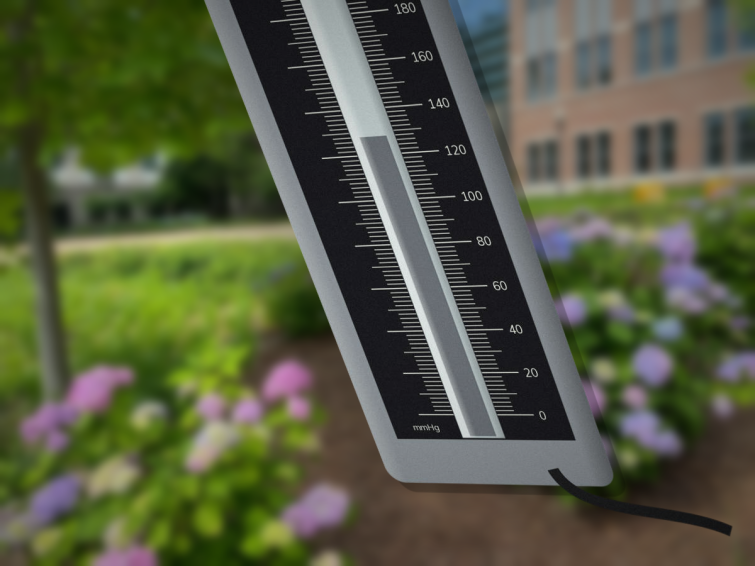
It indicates 128 mmHg
